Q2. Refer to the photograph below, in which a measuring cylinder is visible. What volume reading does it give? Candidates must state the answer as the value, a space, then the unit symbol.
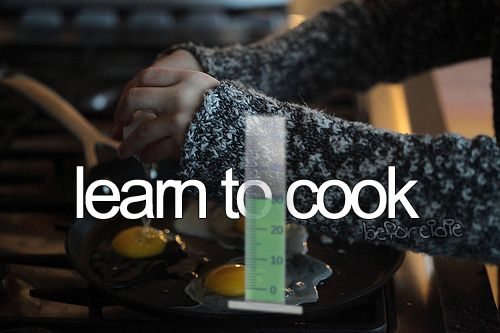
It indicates 30 mL
